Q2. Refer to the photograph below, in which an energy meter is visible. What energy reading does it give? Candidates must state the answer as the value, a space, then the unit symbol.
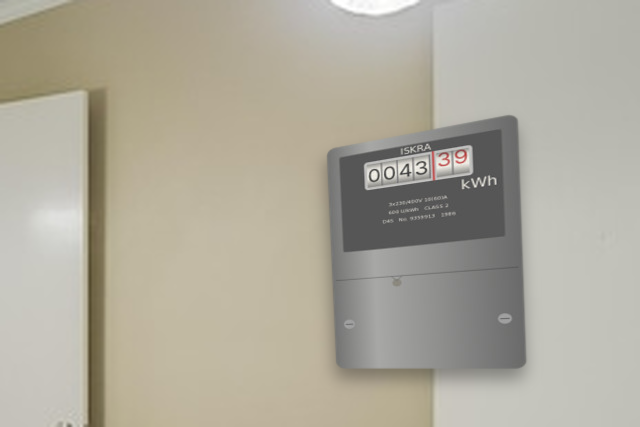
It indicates 43.39 kWh
